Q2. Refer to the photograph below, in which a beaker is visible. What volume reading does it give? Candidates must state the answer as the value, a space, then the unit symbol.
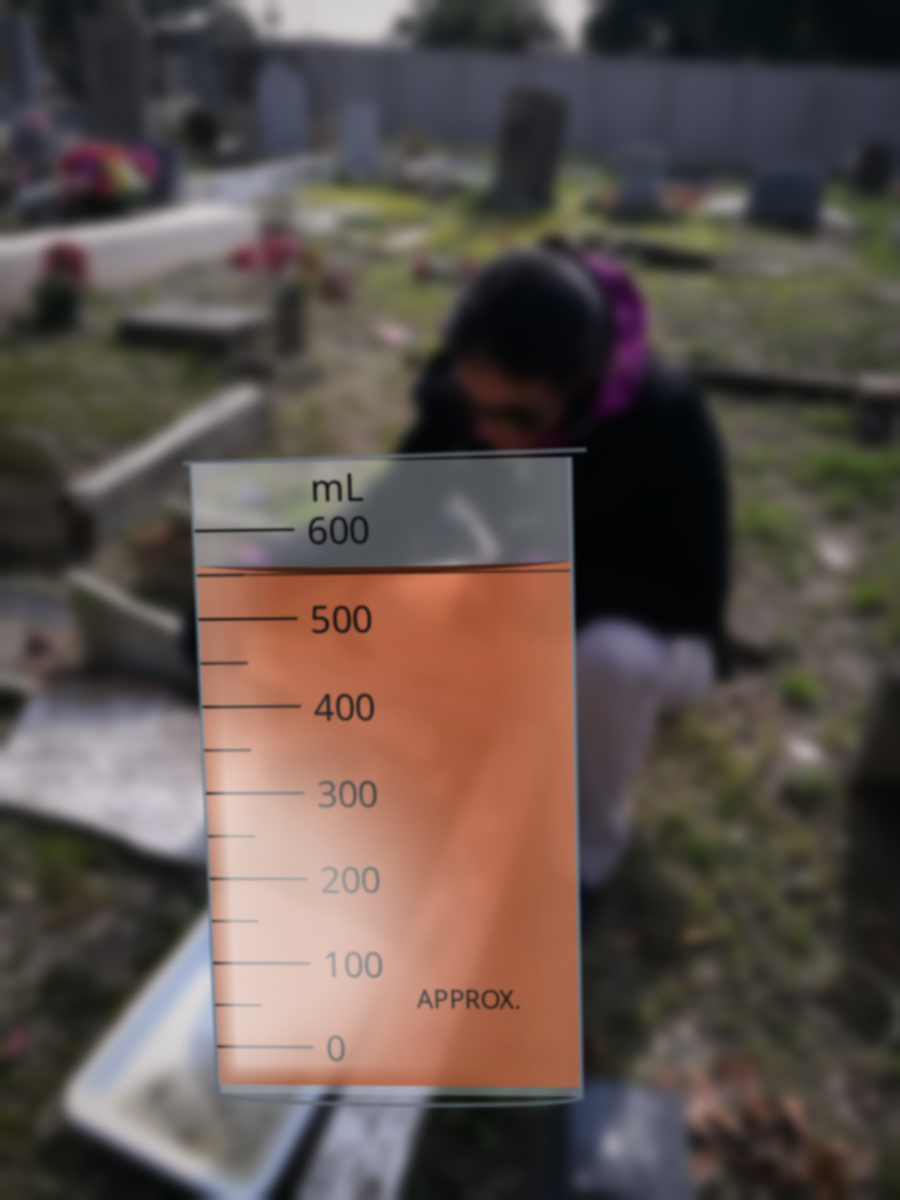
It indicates 550 mL
